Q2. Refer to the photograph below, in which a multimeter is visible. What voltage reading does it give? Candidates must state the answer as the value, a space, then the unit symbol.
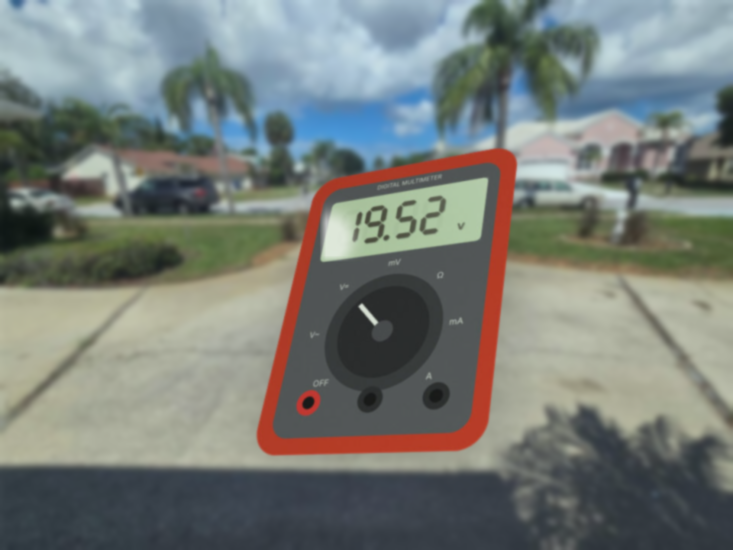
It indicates 19.52 V
